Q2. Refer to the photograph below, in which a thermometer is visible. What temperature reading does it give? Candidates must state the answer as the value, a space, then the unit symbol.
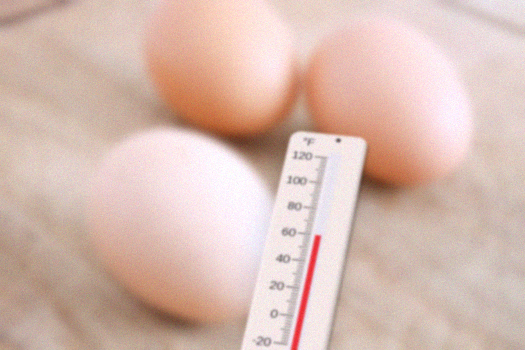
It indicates 60 °F
